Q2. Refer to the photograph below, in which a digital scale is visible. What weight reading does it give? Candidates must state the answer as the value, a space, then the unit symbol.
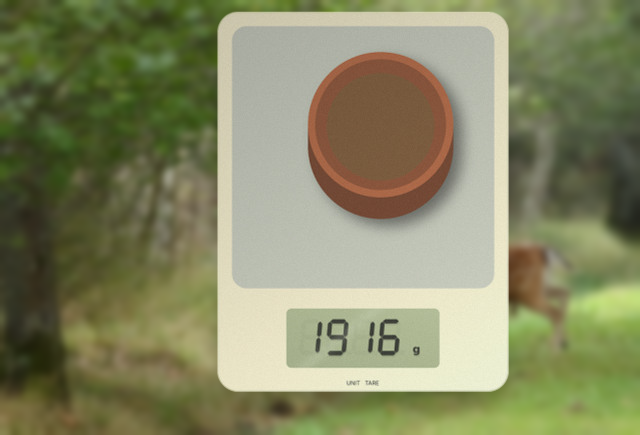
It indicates 1916 g
